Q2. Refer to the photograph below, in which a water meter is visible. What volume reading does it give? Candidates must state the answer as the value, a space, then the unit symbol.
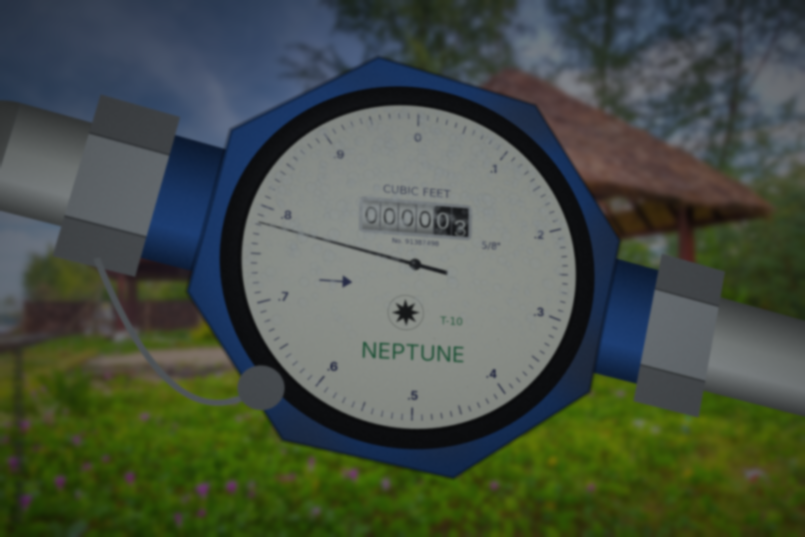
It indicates 2.78 ft³
